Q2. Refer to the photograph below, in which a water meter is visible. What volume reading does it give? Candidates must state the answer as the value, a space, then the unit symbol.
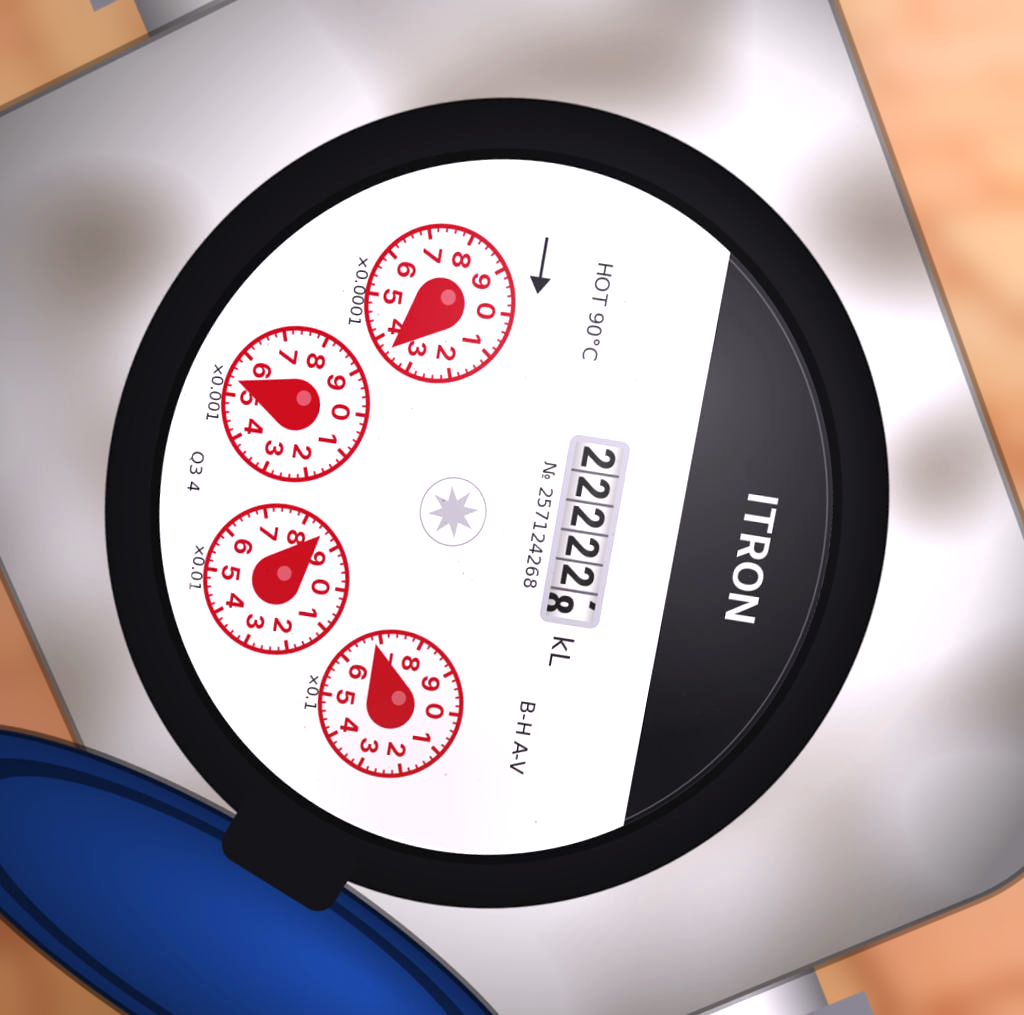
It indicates 222227.6853 kL
